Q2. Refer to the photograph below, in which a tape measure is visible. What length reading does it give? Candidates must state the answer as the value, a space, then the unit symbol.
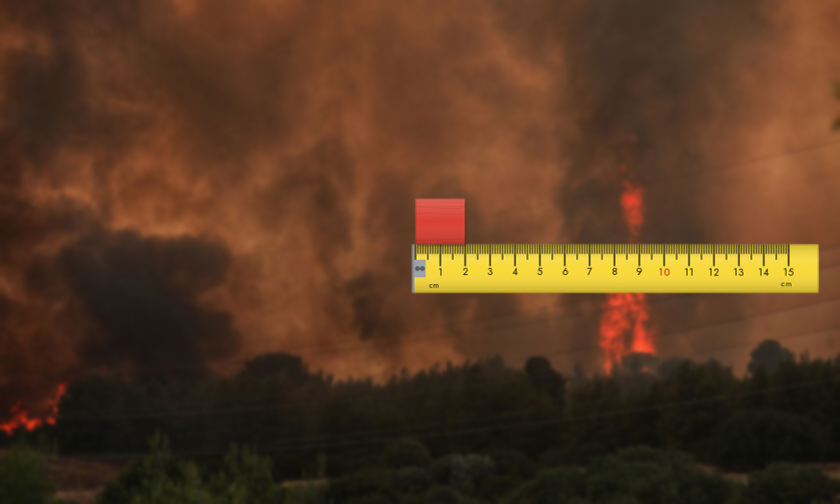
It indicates 2 cm
